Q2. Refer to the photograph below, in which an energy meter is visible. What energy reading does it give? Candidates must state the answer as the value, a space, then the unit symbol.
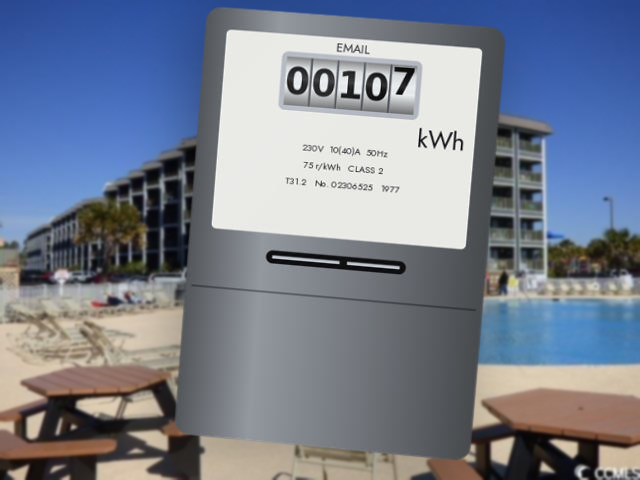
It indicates 107 kWh
